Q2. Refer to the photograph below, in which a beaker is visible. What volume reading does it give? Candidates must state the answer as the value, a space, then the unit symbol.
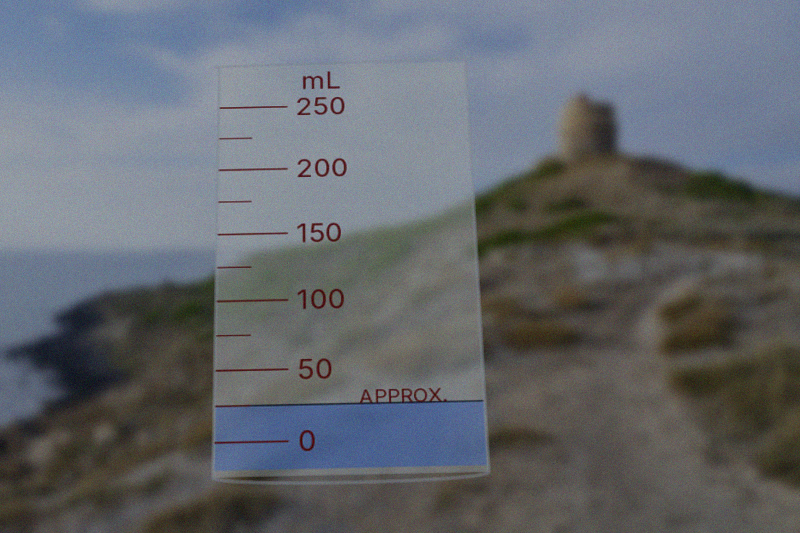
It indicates 25 mL
